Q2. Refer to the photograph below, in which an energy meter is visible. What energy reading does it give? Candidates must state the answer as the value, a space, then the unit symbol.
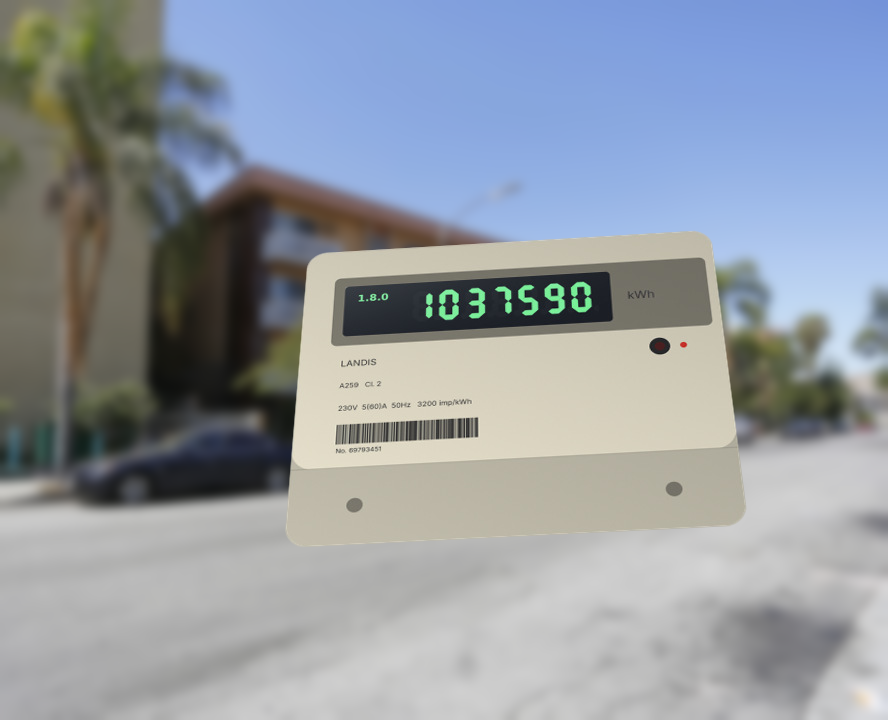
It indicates 1037590 kWh
